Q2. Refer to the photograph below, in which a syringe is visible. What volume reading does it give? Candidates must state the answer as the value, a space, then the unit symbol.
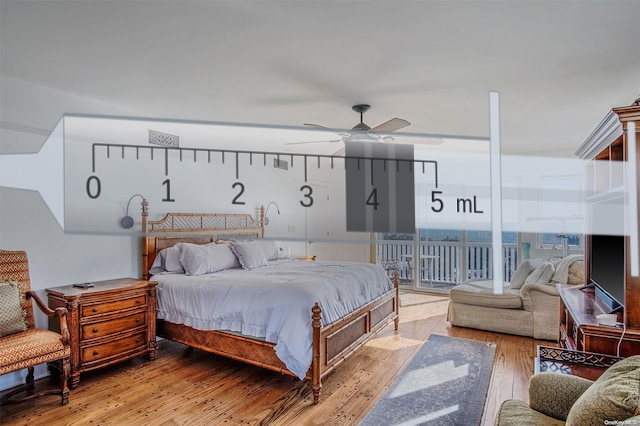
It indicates 3.6 mL
